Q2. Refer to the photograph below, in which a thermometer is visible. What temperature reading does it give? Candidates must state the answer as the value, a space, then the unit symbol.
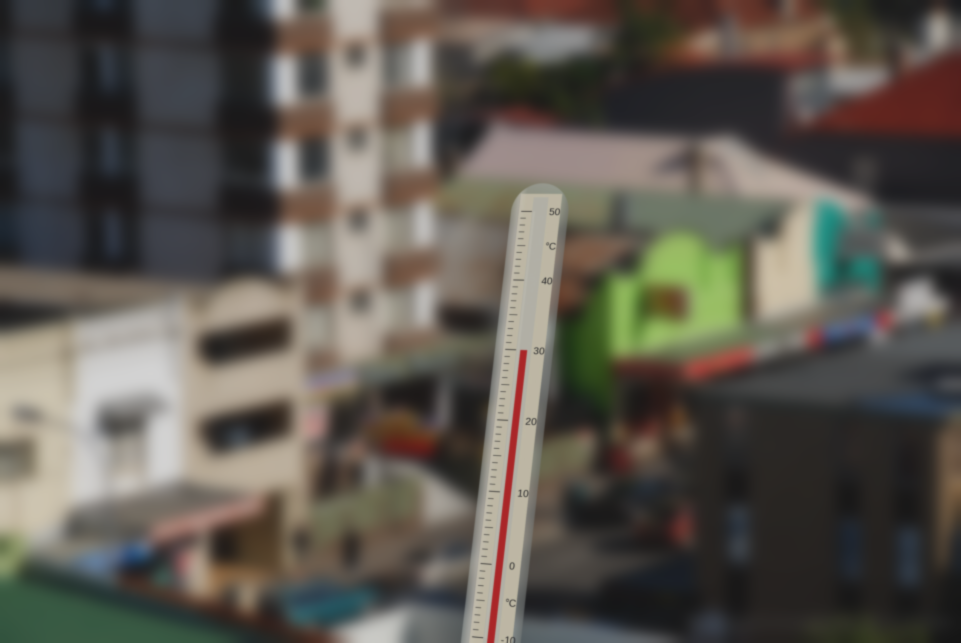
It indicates 30 °C
